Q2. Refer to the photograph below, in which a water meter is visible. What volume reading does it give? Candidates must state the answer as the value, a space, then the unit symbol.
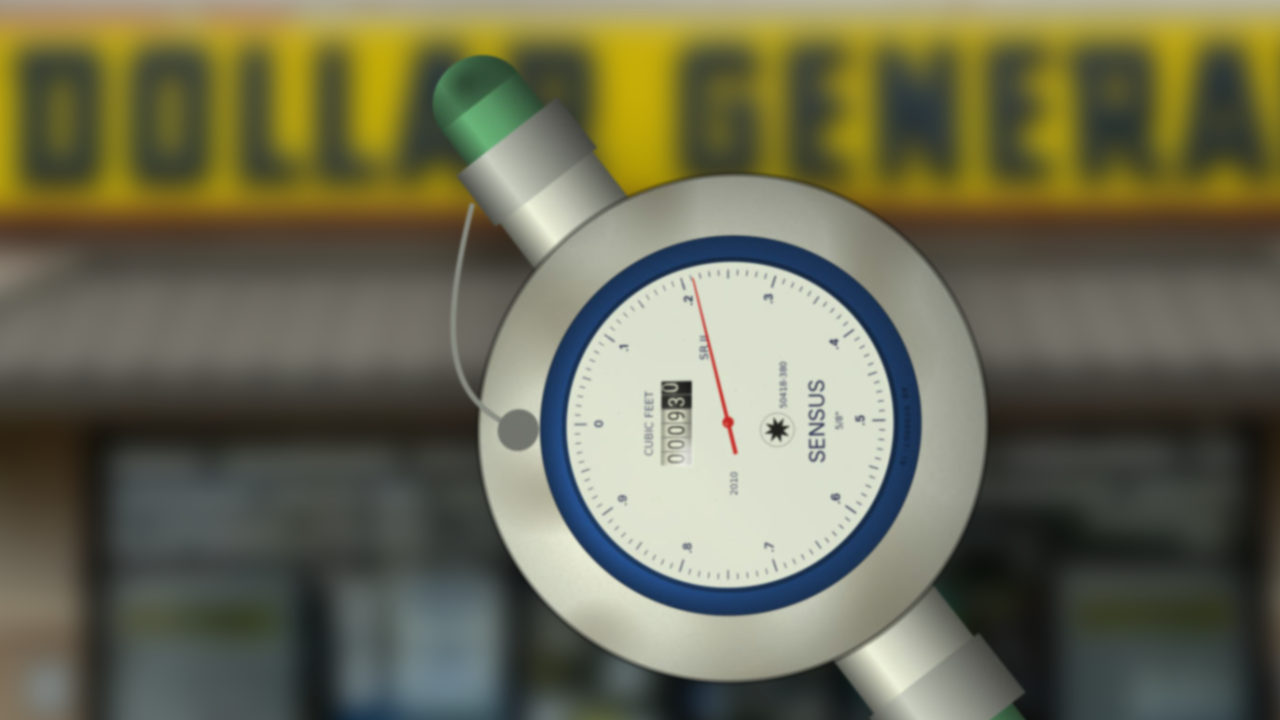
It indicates 930.21 ft³
